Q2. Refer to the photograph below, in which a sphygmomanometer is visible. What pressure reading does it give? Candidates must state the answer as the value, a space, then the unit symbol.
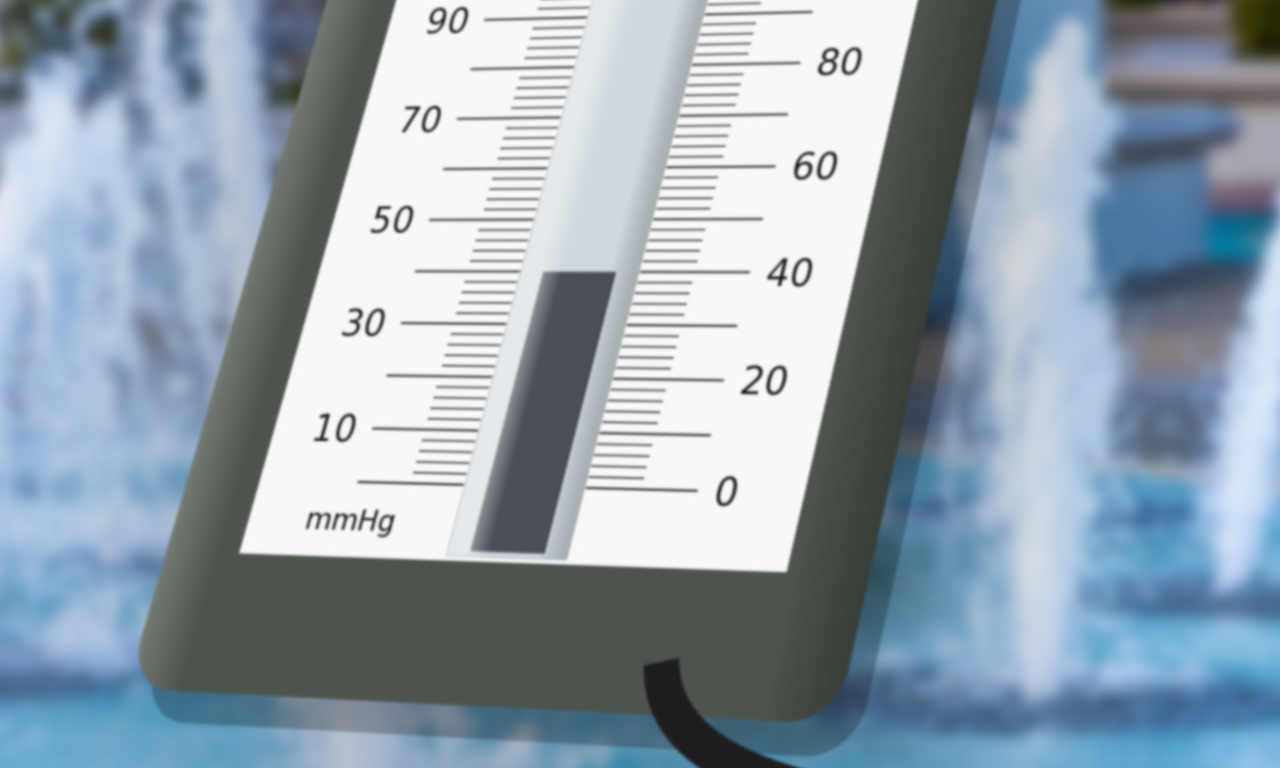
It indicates 40 mmHg
